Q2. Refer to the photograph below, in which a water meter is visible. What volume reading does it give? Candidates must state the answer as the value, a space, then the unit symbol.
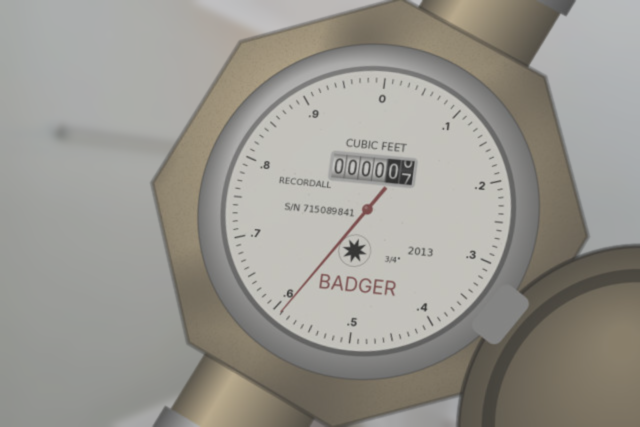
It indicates 6.59 ft³
